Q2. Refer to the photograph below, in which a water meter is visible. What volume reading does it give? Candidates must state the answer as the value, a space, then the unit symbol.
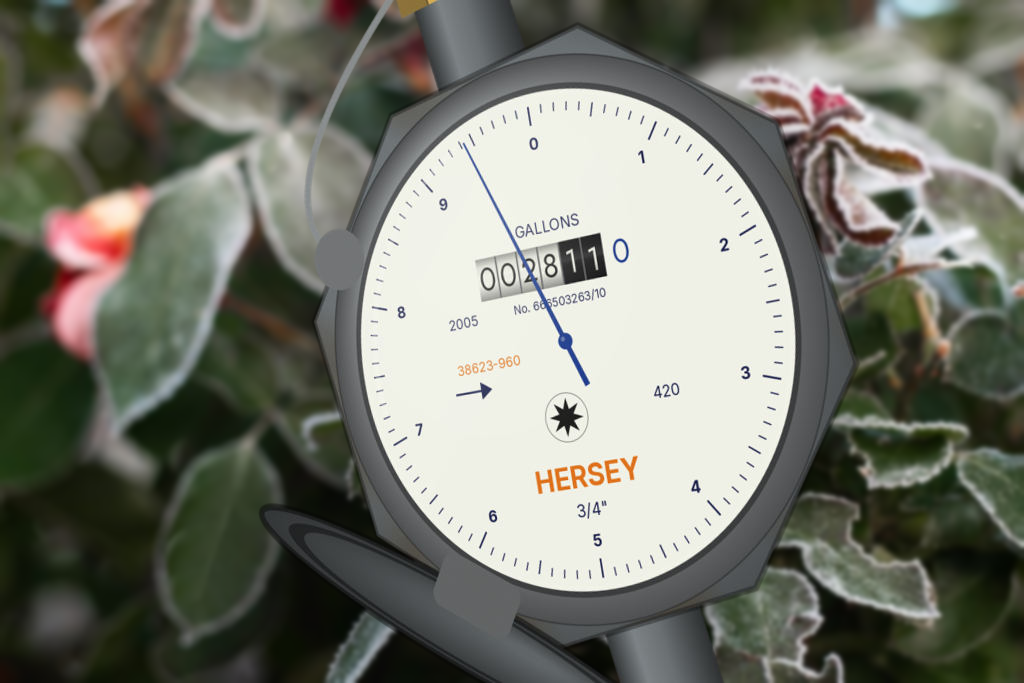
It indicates 28109.4 gal
